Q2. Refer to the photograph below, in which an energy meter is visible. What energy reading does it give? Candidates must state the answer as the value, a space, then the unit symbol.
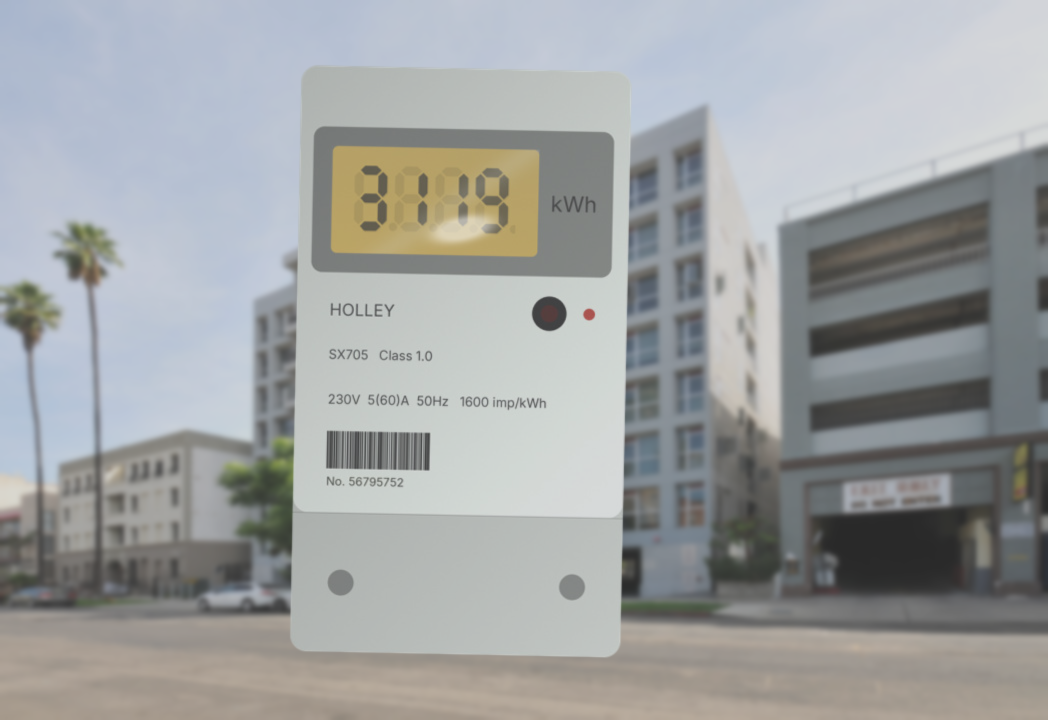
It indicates 3119 kWh
